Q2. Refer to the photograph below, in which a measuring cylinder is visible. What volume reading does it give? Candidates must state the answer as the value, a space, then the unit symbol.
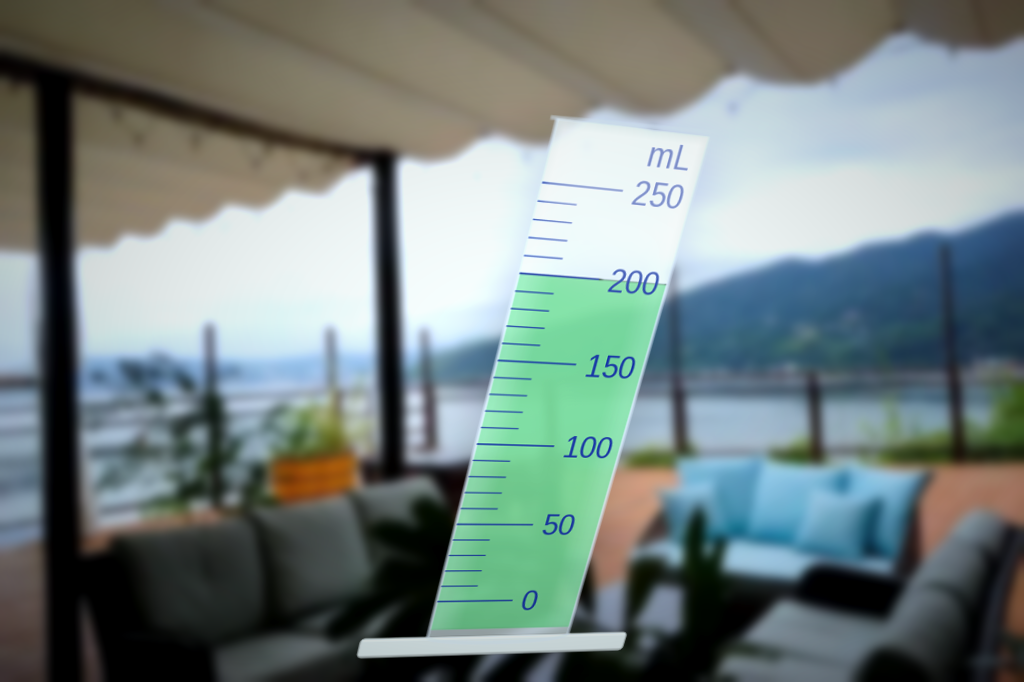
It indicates 200 mL
